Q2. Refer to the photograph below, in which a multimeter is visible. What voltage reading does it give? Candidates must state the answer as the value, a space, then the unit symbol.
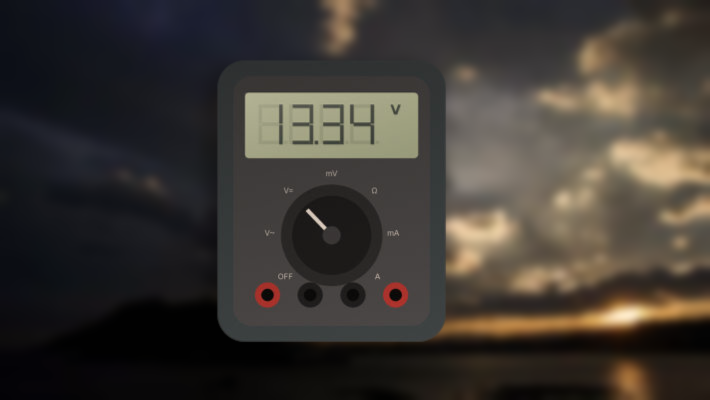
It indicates 13.34 V
